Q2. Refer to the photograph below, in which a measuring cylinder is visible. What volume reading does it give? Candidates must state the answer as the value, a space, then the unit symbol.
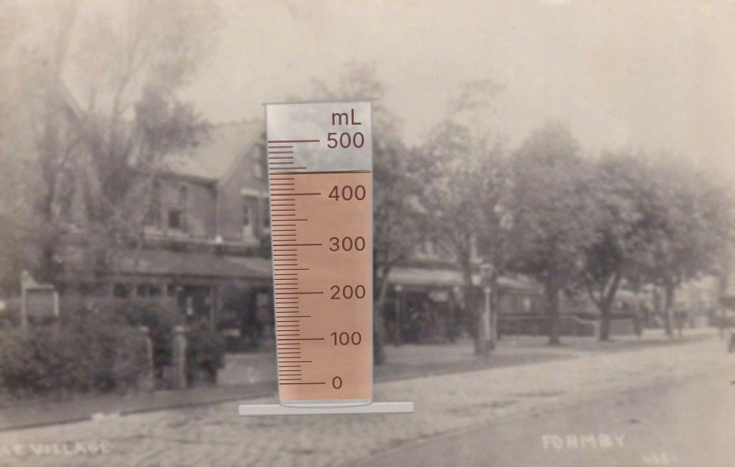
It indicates 440 mL
